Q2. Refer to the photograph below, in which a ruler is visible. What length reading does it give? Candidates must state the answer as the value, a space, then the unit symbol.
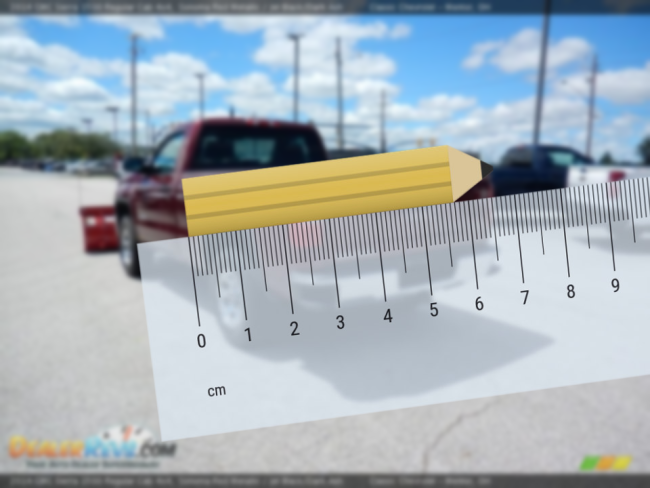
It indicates 6.6 cm
